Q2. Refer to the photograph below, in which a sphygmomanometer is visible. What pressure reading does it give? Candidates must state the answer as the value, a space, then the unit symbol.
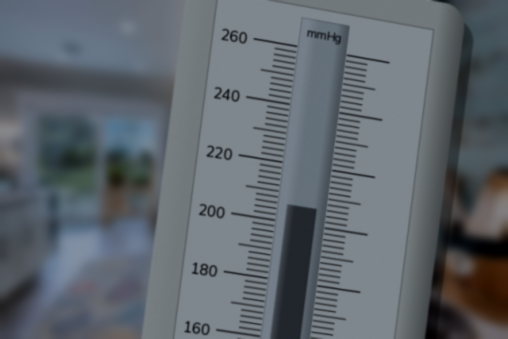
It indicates 206 mmHg
